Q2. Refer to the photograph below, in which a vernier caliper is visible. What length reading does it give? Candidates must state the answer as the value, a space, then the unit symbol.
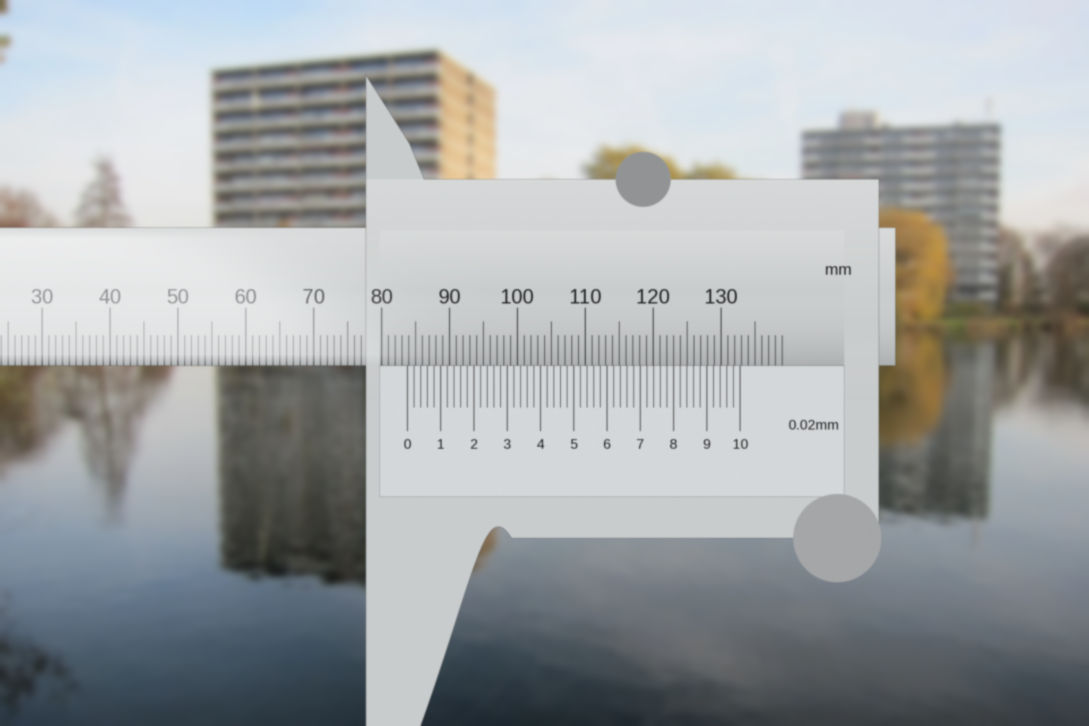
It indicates 83.8 mm
